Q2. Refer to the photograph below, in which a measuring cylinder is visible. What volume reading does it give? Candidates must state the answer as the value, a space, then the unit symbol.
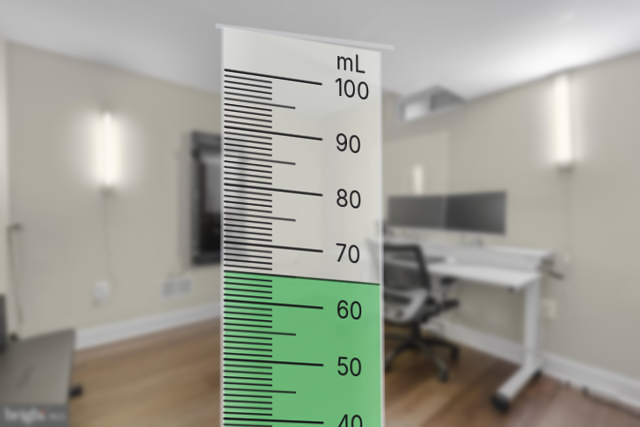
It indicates 65 mL
